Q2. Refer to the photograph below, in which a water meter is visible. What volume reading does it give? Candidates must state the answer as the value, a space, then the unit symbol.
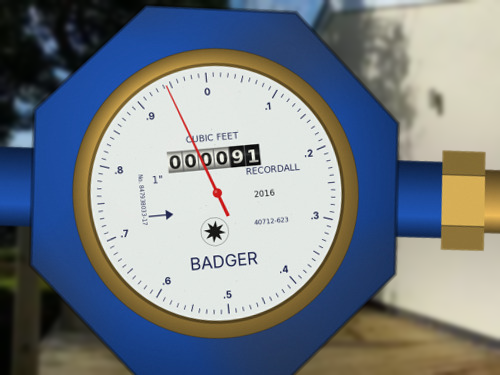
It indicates 90.94 ft³
